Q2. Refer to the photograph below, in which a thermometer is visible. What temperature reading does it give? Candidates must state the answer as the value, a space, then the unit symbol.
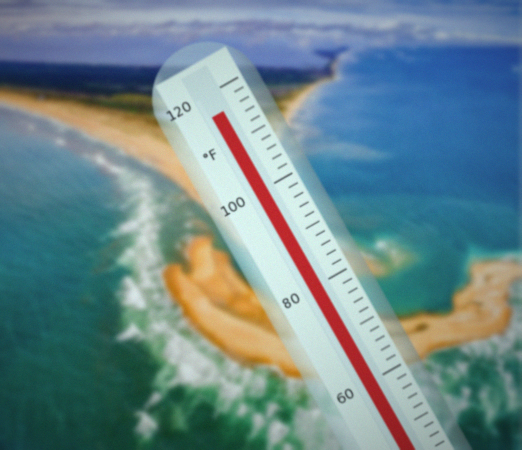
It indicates 116 °F
